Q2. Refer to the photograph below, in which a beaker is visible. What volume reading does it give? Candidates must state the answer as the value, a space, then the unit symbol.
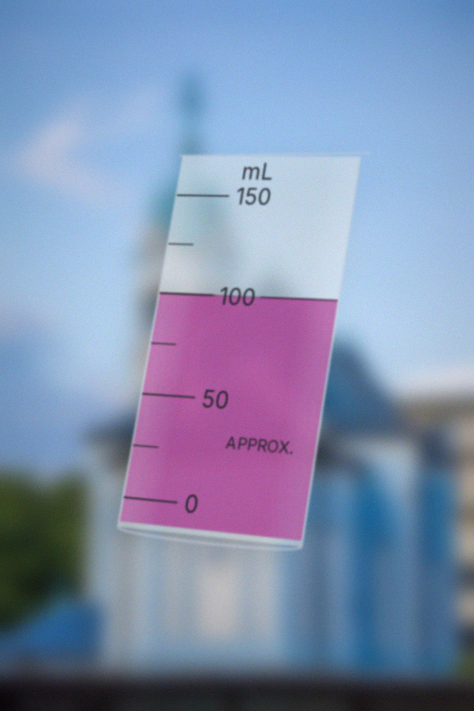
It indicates 100 mL
